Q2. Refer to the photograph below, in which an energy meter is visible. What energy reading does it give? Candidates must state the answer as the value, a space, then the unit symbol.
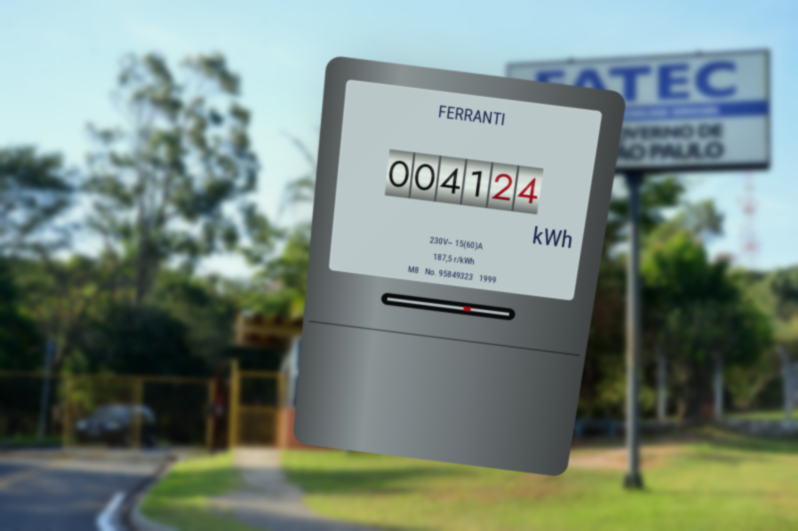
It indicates 41.24 kWh
